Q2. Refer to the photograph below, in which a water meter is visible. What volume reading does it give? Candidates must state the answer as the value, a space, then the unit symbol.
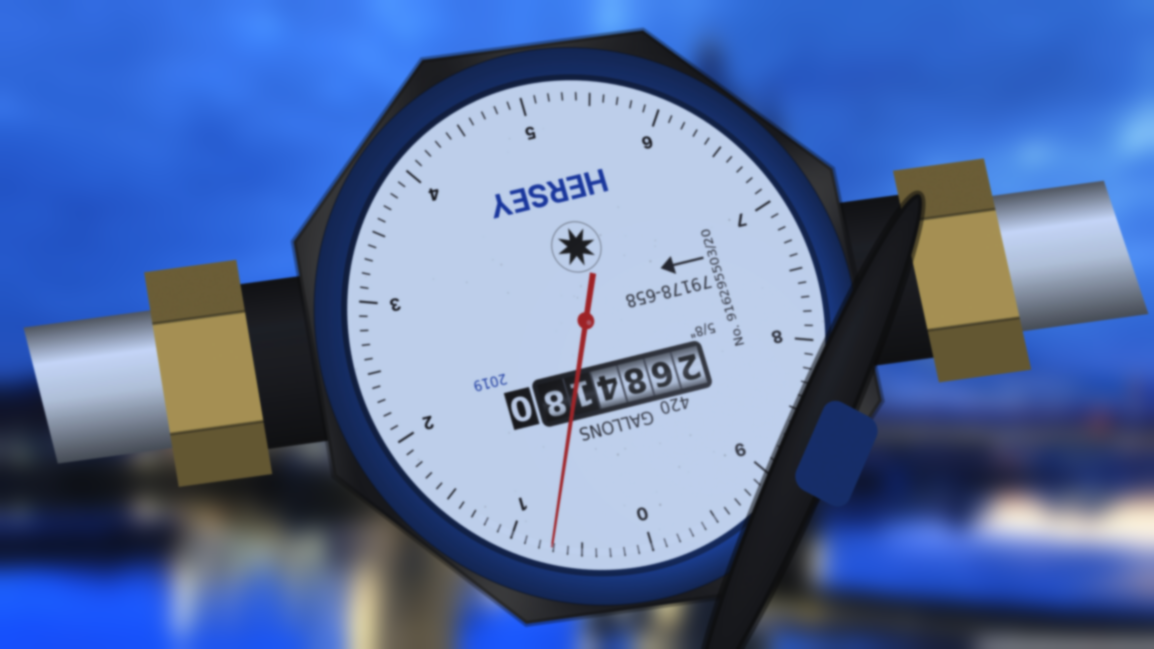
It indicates 2684180.7 gal
